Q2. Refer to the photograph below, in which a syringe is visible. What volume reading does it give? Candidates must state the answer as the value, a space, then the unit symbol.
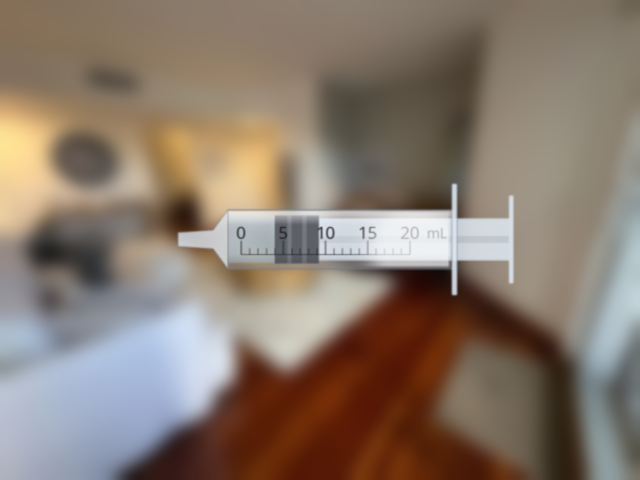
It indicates 4 mL
